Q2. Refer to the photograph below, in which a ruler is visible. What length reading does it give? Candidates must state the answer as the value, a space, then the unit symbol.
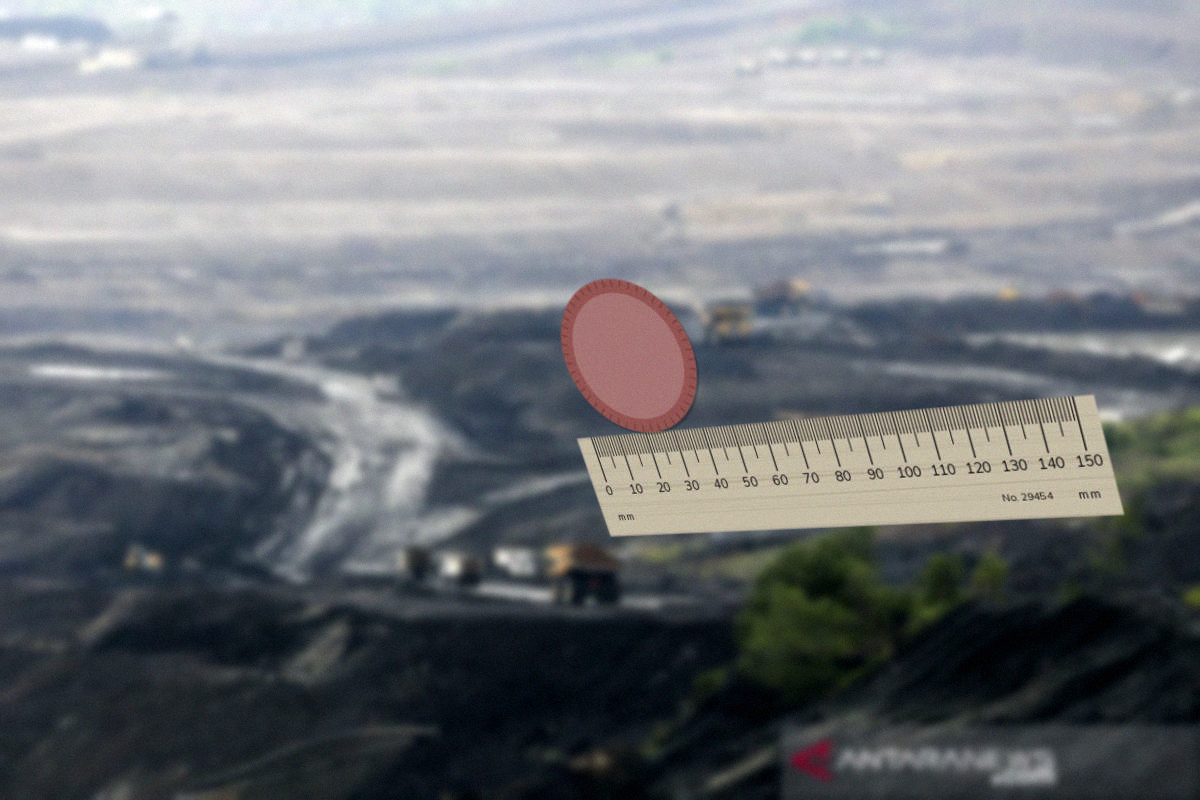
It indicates 45 mm
